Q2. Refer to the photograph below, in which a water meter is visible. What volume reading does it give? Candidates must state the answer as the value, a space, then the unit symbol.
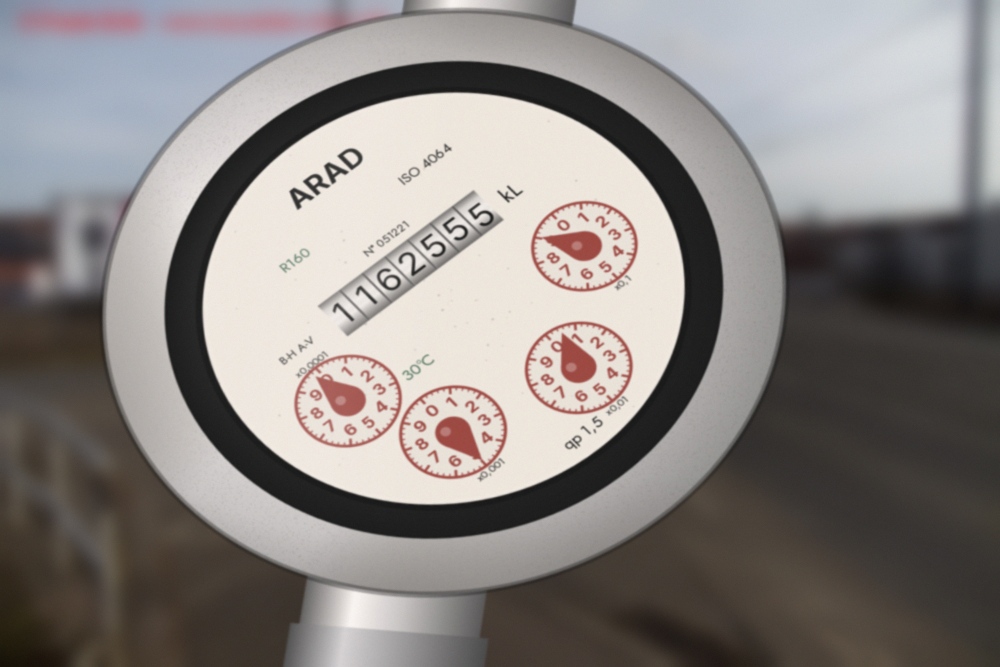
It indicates 1162554.9049 kL
